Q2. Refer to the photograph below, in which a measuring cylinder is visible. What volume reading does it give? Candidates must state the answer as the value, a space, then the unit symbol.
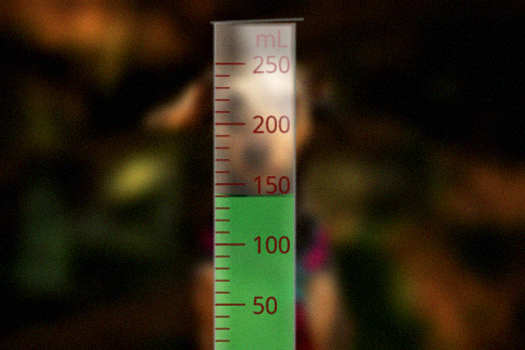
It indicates 140 mL
